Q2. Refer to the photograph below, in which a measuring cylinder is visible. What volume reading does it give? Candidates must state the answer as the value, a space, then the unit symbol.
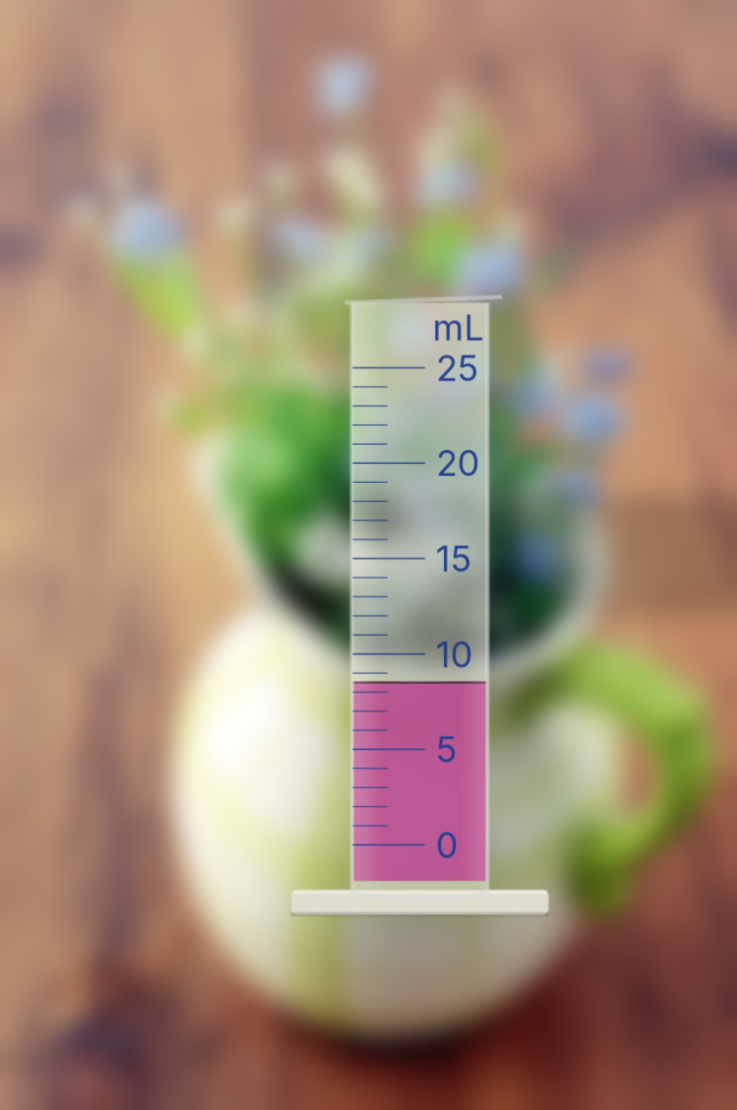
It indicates 8.5 mL
